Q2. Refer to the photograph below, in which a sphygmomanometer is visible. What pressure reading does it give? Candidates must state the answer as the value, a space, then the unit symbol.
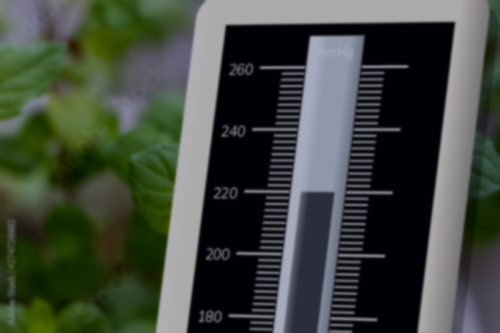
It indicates 220 mmHg
